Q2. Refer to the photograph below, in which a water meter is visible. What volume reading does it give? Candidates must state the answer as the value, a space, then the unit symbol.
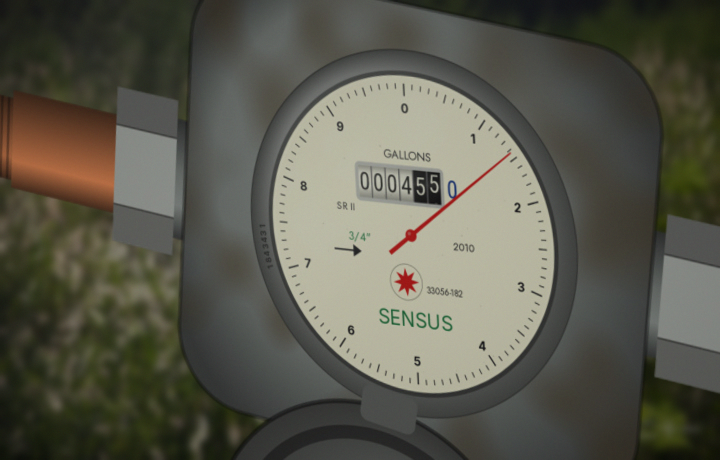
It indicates 4551.4 gal
